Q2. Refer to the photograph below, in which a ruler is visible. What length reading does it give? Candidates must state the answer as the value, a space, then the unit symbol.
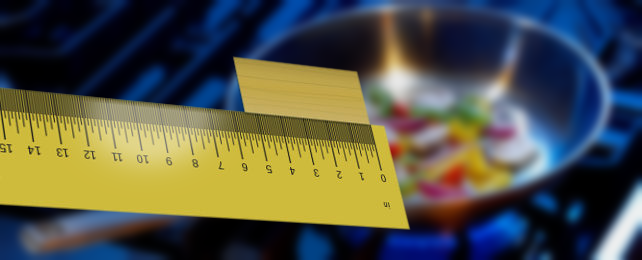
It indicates 5.5 in
